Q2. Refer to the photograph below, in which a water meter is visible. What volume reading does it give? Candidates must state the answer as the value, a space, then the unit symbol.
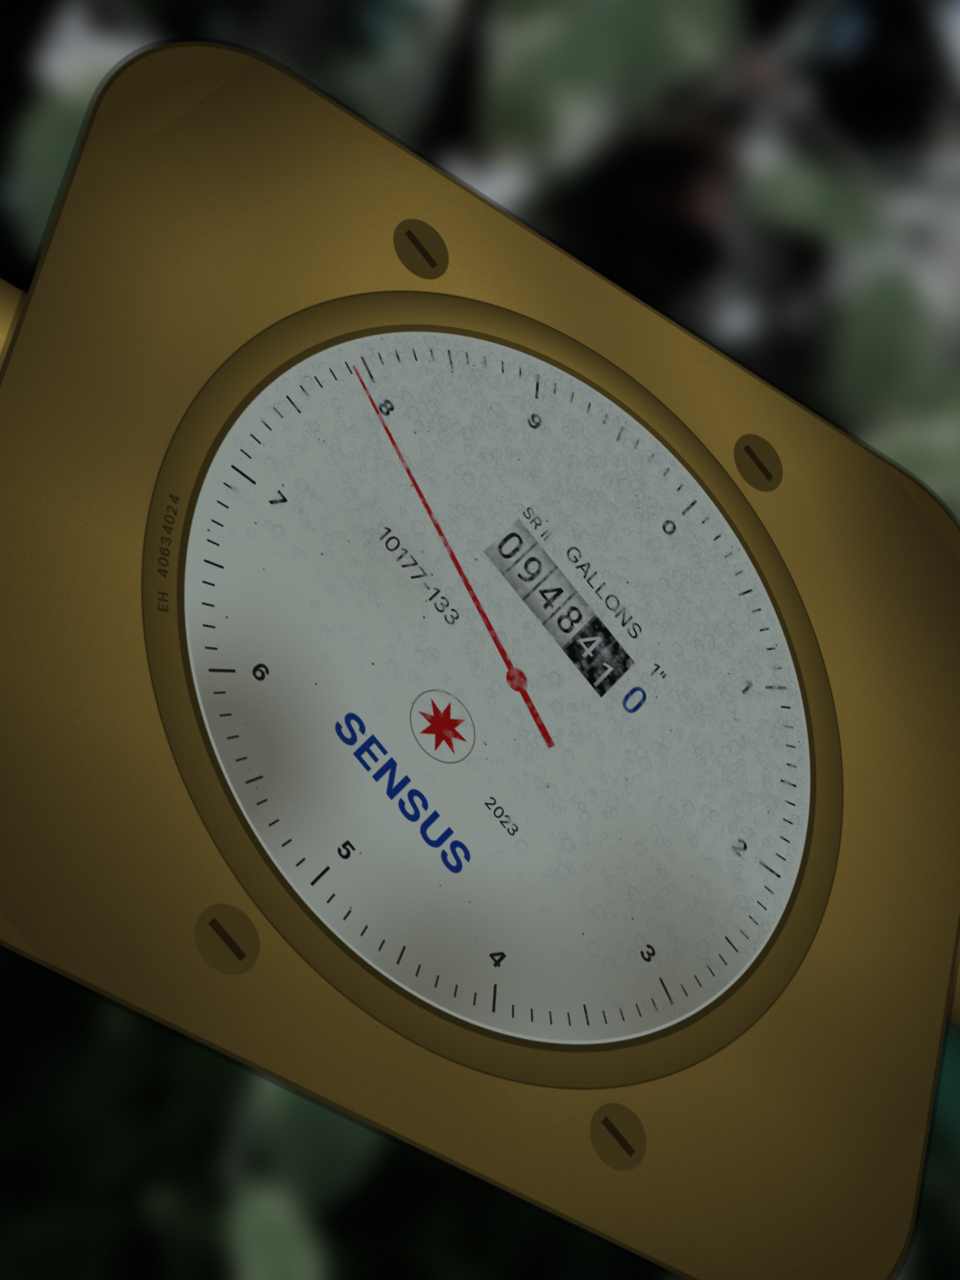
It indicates 948407.9 gal
